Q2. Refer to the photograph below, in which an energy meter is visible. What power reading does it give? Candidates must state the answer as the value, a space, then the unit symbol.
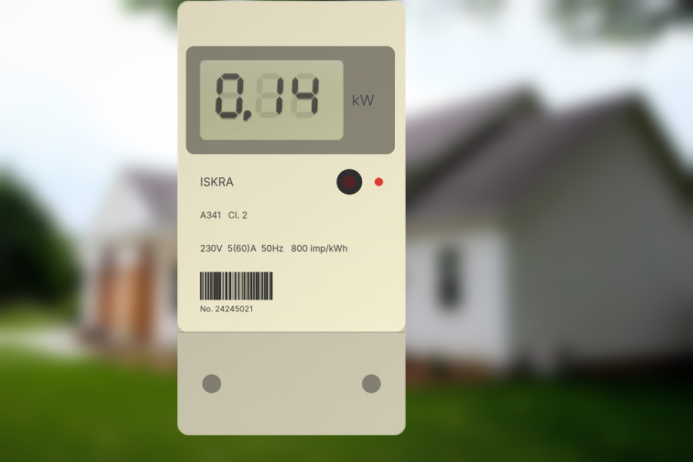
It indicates 0.14 kW
